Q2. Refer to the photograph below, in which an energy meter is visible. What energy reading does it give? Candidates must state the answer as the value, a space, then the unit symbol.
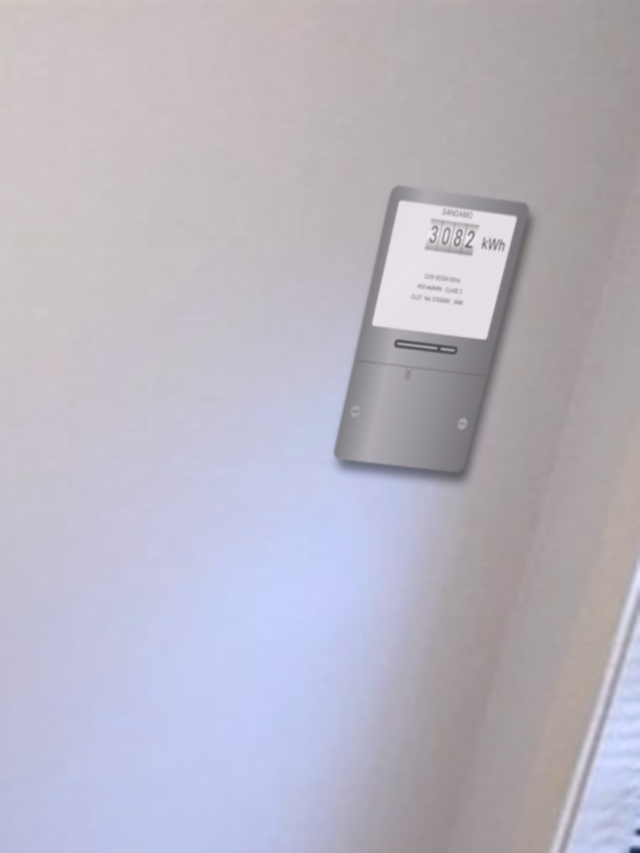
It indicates 3082 kWh
